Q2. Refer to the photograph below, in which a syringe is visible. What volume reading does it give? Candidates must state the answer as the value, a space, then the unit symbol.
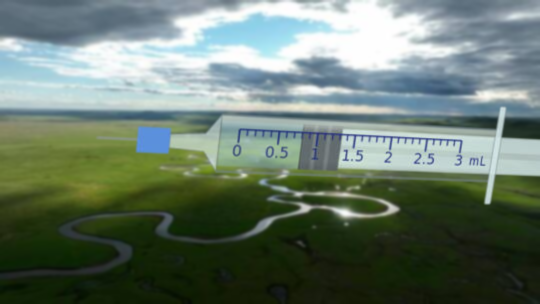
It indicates 0.8 mL
